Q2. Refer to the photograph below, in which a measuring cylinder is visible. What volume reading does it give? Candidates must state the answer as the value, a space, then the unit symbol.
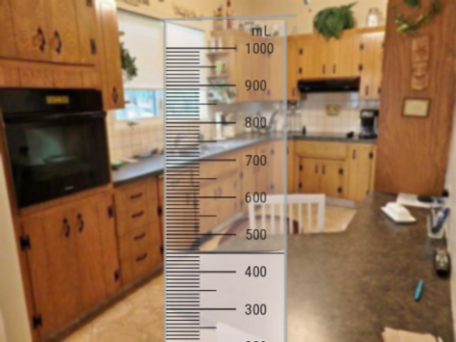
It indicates 450 mL
